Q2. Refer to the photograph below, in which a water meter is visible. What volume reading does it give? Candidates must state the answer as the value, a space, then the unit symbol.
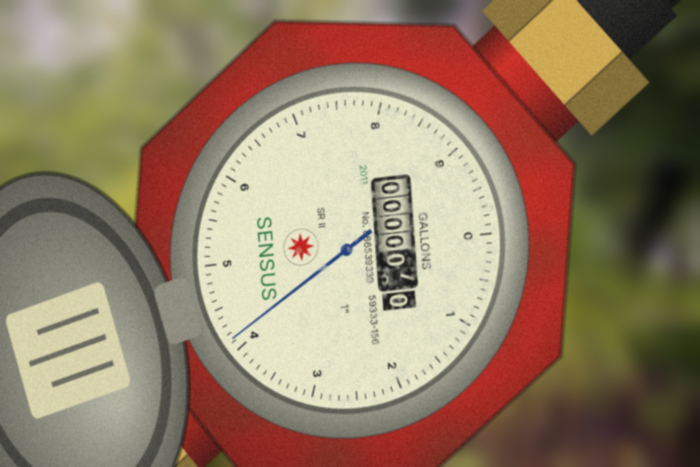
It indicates 74.1 gal
